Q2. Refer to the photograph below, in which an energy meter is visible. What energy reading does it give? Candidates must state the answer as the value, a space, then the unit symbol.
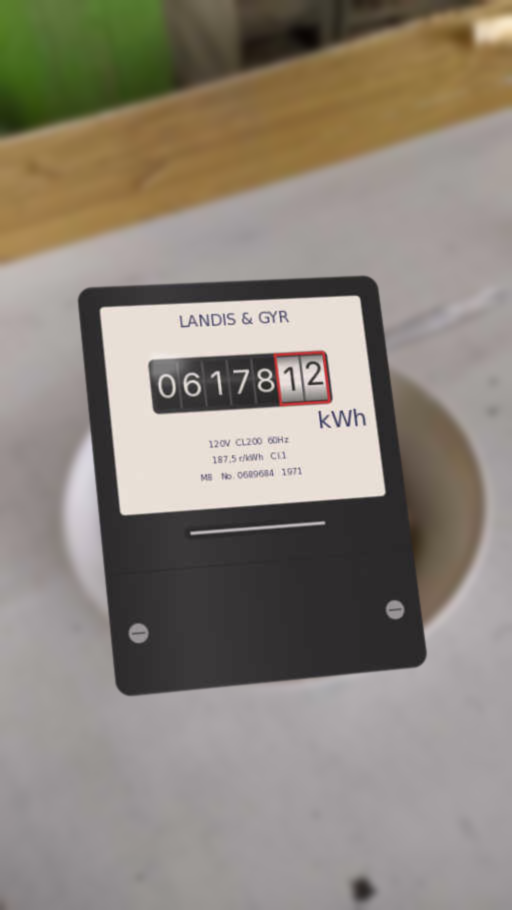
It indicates 6178.12 kWh
